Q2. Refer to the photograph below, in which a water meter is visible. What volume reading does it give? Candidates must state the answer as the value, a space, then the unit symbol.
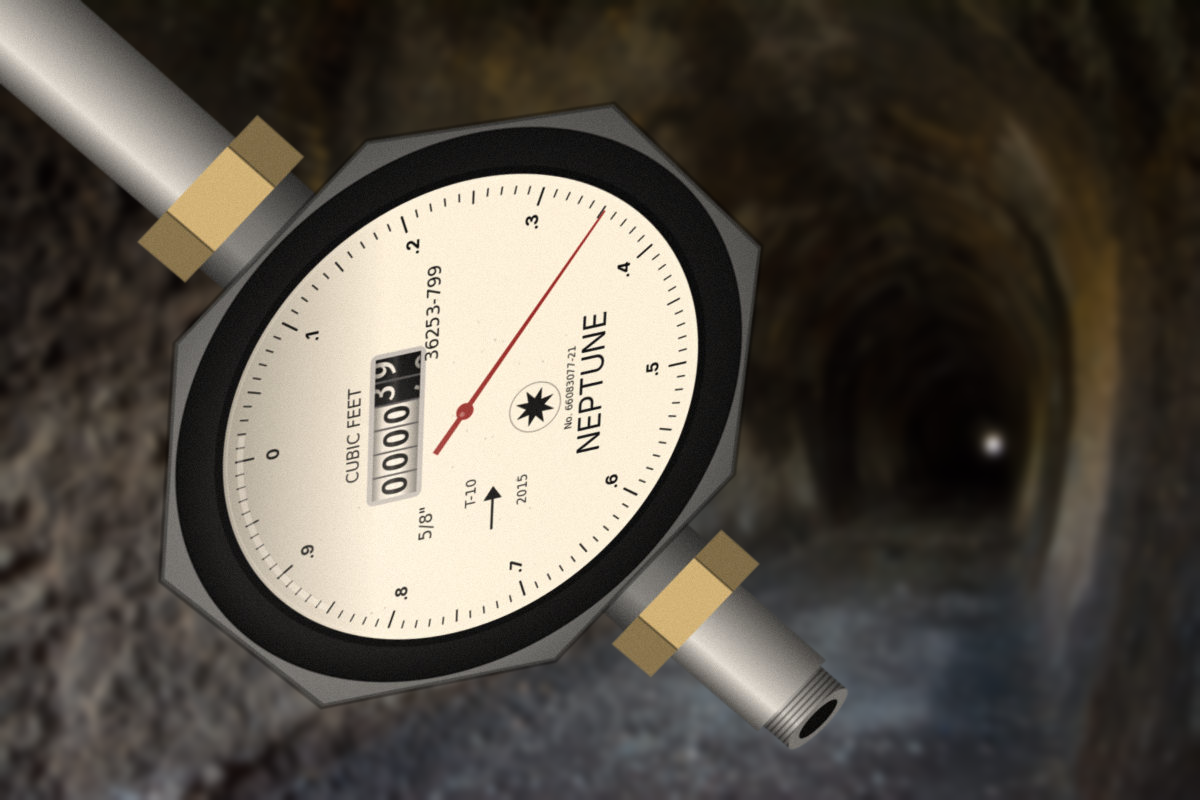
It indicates 39.35 ft³
